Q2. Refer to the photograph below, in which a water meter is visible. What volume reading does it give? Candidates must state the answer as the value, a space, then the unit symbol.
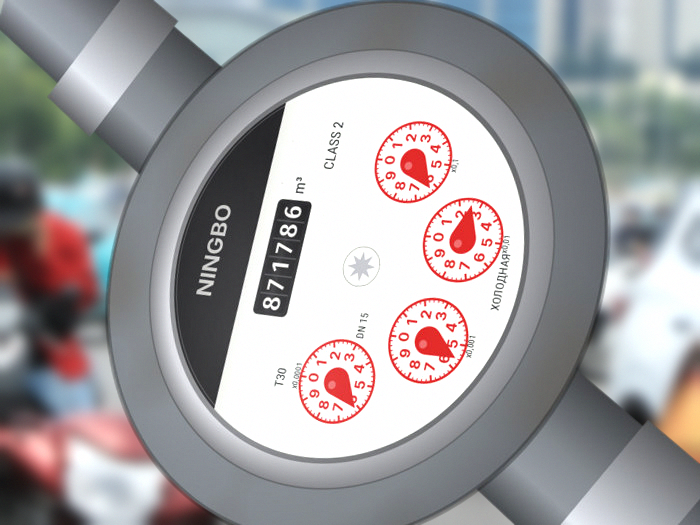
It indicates 871786.6256 m³
